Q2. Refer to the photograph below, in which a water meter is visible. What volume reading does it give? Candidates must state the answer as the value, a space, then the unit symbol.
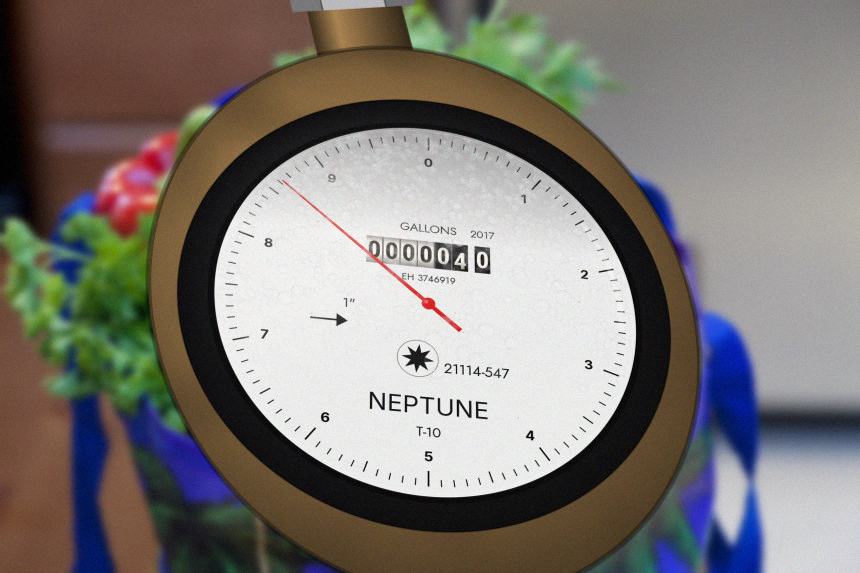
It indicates 38.6 gal
